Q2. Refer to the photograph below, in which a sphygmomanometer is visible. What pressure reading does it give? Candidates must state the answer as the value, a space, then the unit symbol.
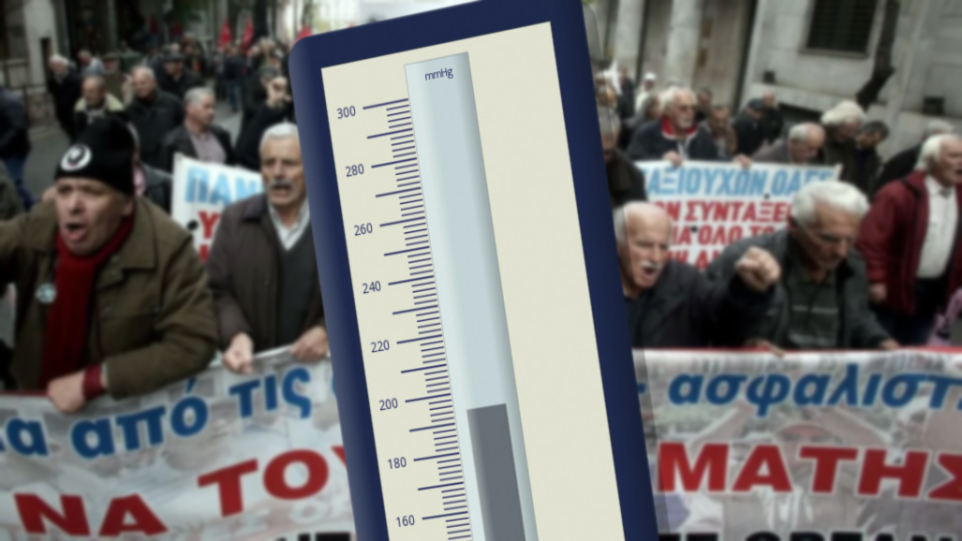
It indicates 194 mmHg
